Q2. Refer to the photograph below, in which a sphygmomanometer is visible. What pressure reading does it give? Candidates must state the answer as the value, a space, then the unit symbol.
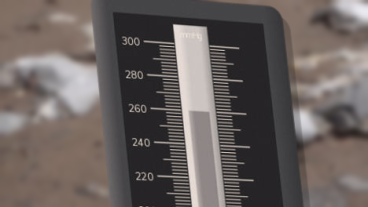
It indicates 260 mmHg
